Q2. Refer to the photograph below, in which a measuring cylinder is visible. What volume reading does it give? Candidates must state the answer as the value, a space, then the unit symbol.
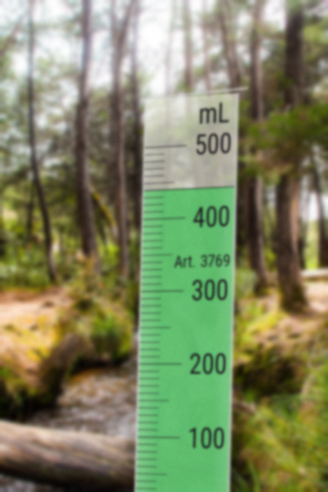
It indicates 440 mL
